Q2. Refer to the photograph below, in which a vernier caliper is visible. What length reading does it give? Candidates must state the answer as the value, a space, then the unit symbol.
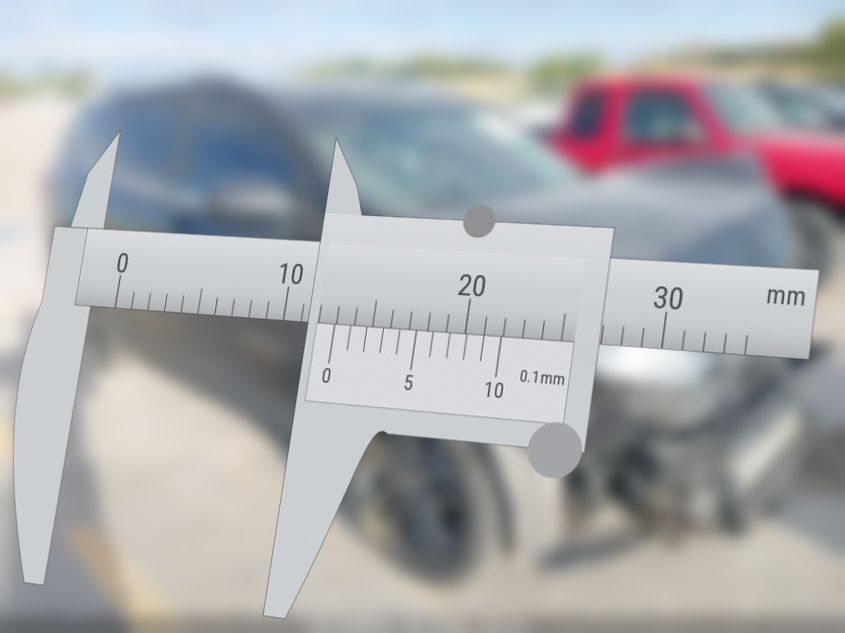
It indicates 12.9 mm
